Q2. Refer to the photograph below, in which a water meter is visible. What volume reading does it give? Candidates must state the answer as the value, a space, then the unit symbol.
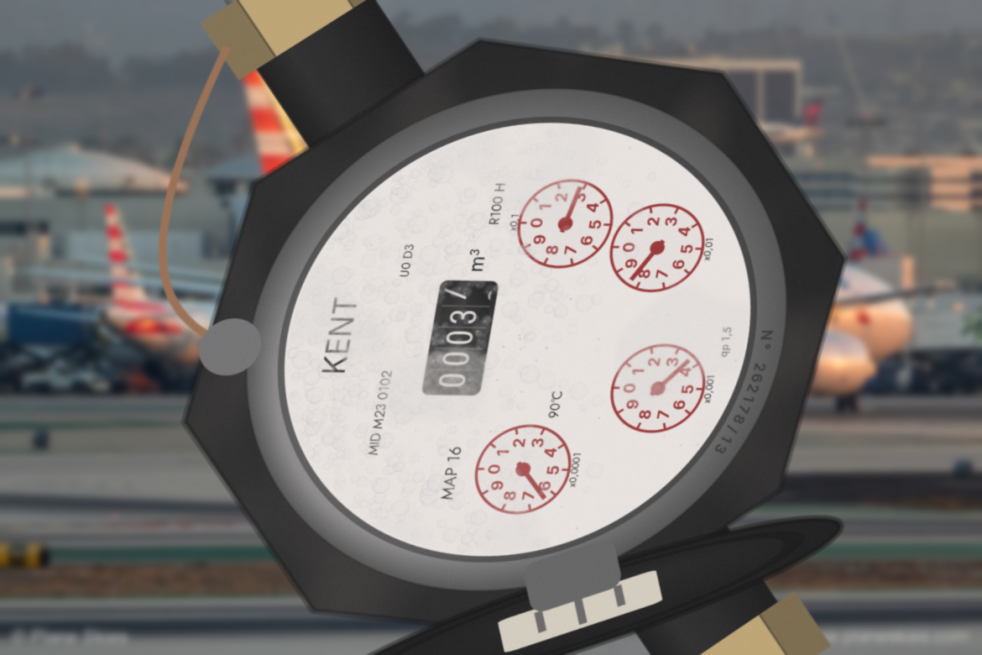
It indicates 37.2836 m³
